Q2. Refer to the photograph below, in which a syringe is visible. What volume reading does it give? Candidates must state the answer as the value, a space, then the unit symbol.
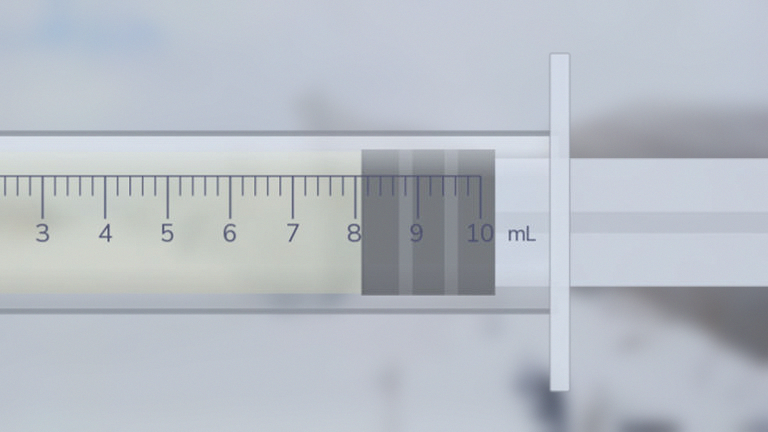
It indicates 8.1 mL
